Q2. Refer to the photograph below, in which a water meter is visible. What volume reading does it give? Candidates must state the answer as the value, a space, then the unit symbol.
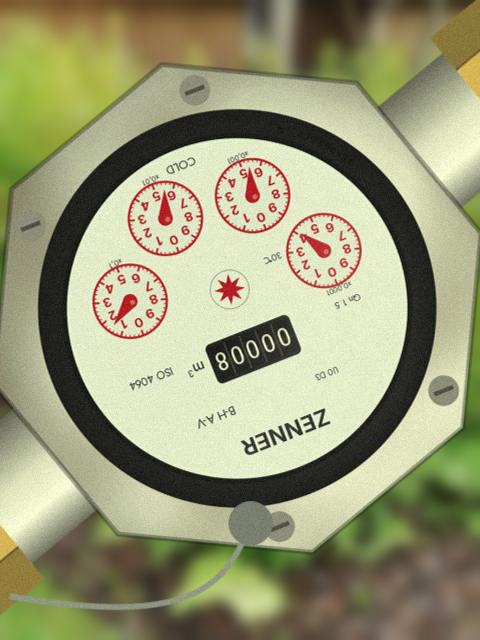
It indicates 8.1554 m³
